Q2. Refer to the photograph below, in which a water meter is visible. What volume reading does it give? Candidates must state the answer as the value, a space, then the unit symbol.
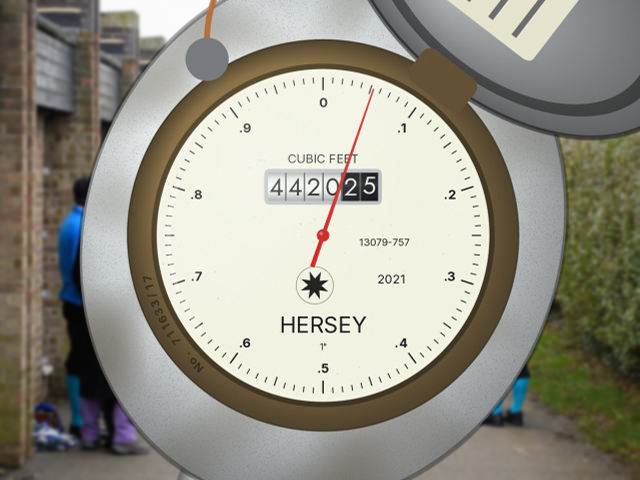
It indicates 442025.05 ft³
